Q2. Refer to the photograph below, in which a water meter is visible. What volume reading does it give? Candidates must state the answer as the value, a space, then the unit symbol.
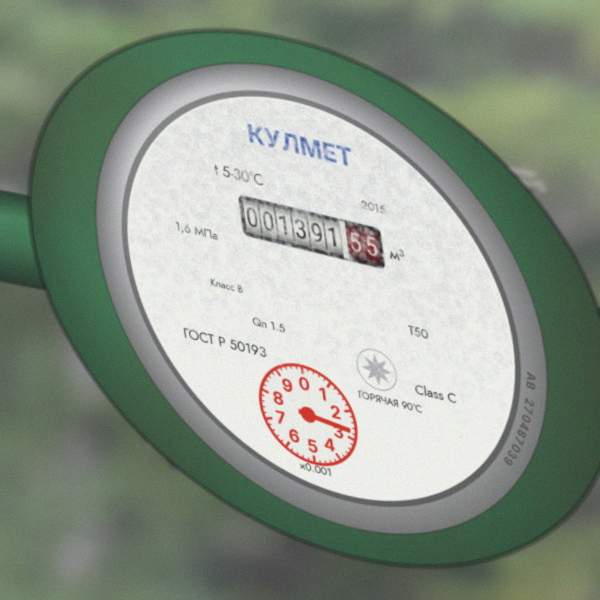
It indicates 1391.552 m³
